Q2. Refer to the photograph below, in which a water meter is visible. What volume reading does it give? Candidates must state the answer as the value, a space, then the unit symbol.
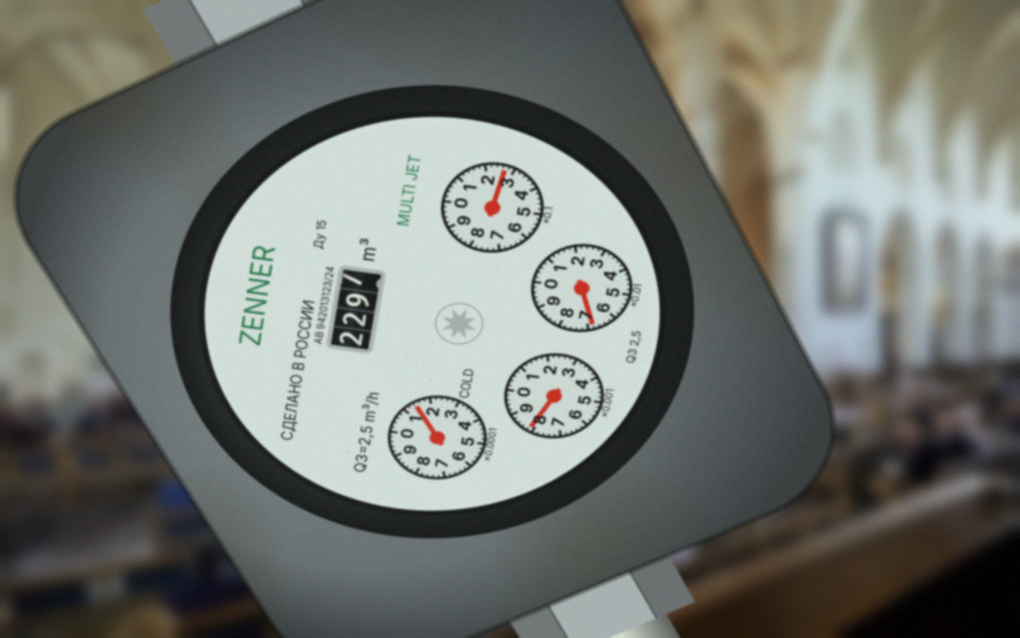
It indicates 2297.2681 m³
